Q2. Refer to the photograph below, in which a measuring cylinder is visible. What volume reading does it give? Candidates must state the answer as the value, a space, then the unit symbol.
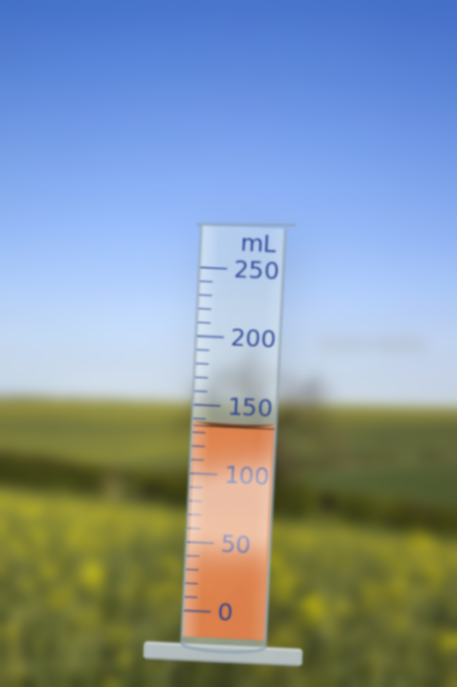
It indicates 135 mL
